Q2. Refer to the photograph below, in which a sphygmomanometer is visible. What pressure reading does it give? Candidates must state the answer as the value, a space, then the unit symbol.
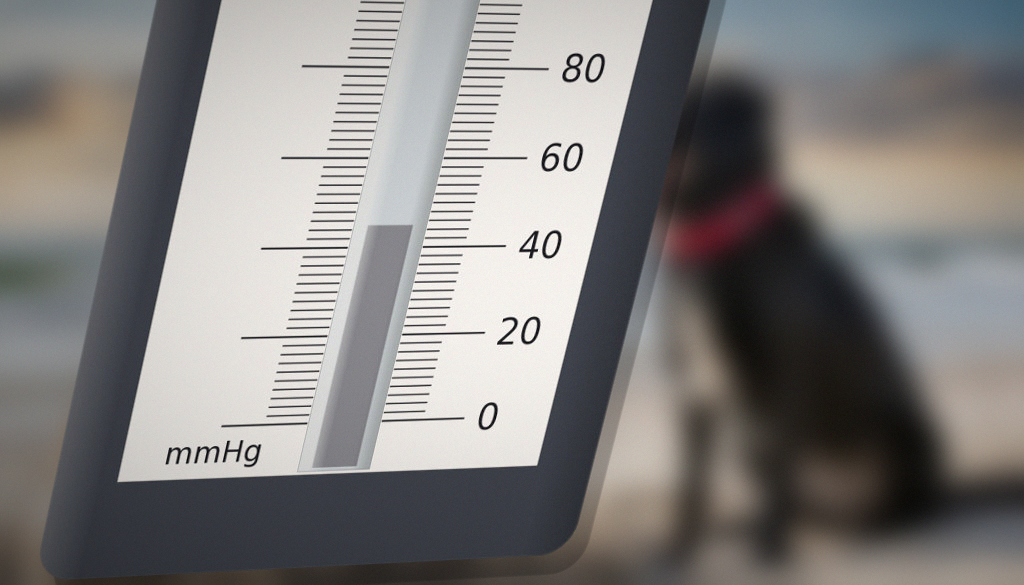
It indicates 45 mmHg
